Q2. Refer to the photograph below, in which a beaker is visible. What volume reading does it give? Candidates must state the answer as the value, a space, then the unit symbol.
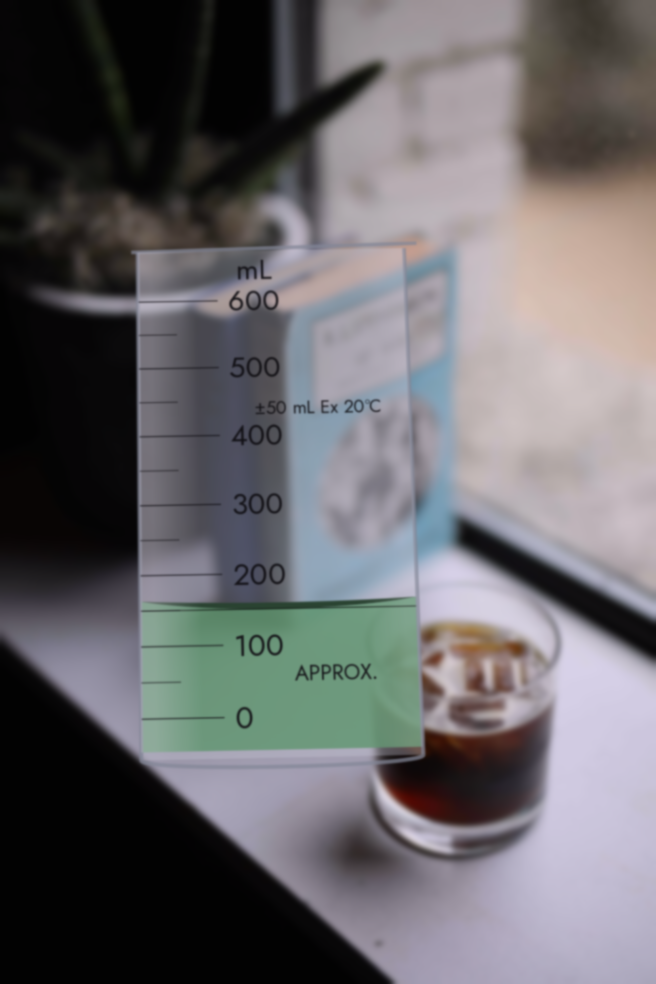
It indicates 150 mL
